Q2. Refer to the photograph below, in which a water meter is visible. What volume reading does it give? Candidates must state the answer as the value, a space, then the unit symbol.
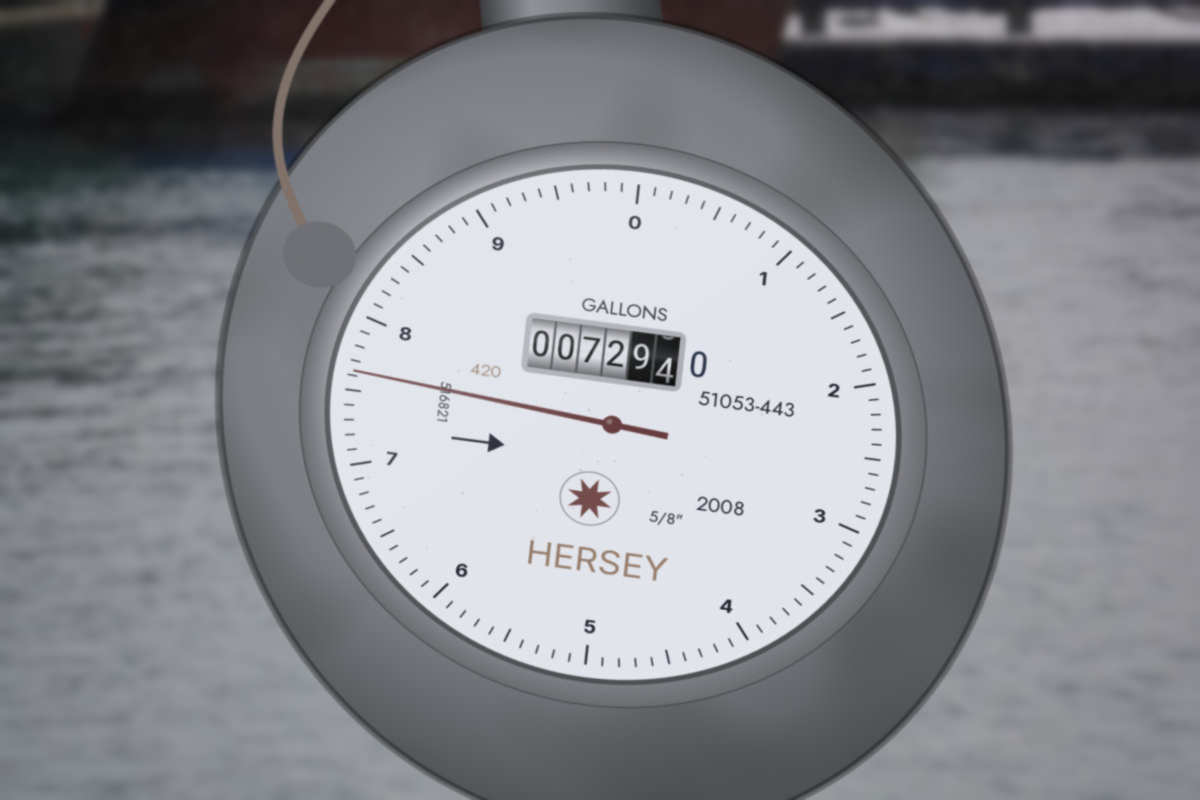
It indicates 72937.6 gal
